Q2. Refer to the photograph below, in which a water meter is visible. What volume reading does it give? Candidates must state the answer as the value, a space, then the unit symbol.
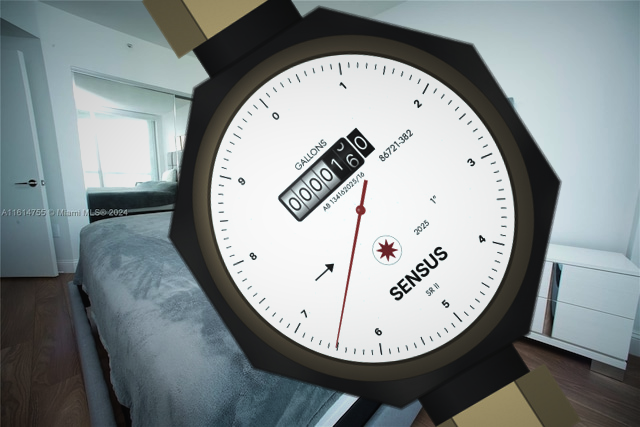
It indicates 156.5 gal
